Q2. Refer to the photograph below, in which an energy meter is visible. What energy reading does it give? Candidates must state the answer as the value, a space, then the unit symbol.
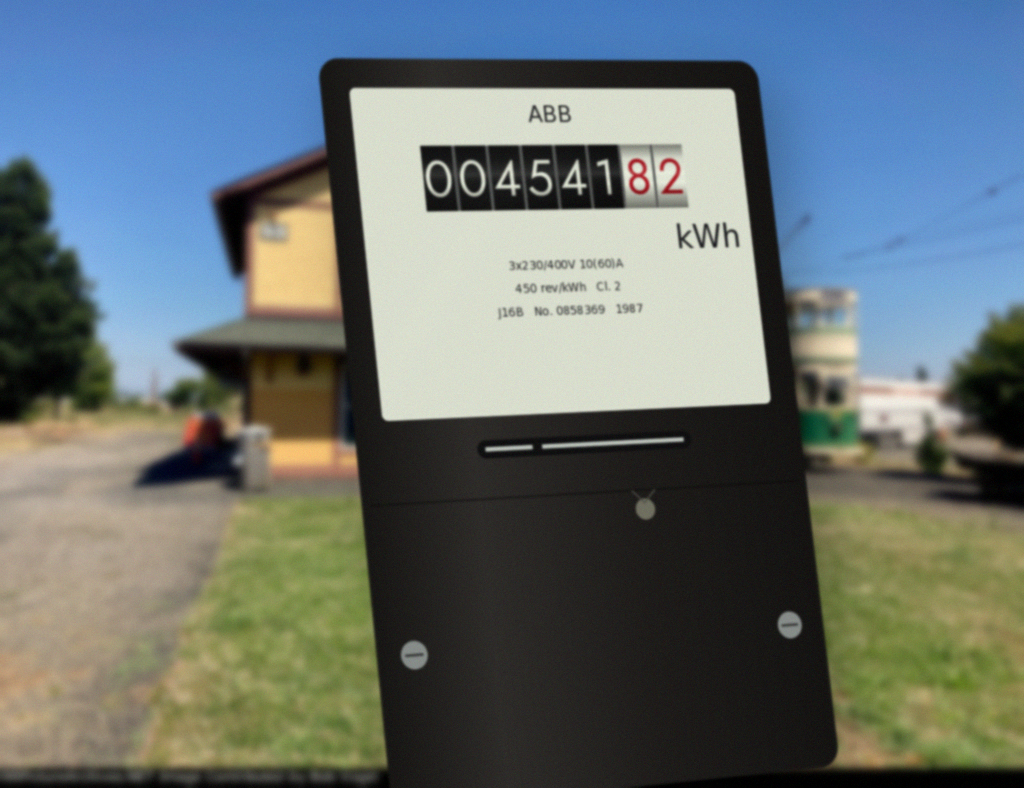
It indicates 4541.82 kWh
